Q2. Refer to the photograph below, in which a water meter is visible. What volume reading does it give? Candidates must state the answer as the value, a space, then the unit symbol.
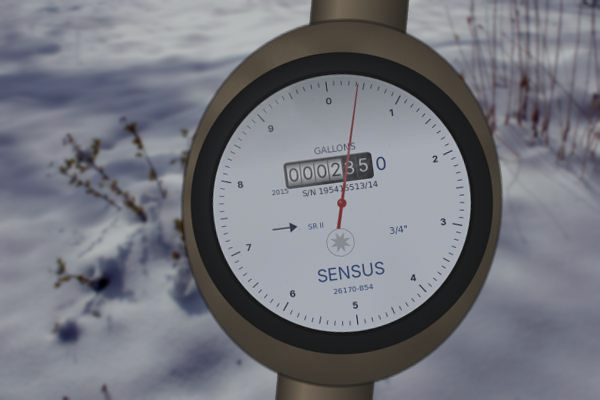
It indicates 2350.4 gal
